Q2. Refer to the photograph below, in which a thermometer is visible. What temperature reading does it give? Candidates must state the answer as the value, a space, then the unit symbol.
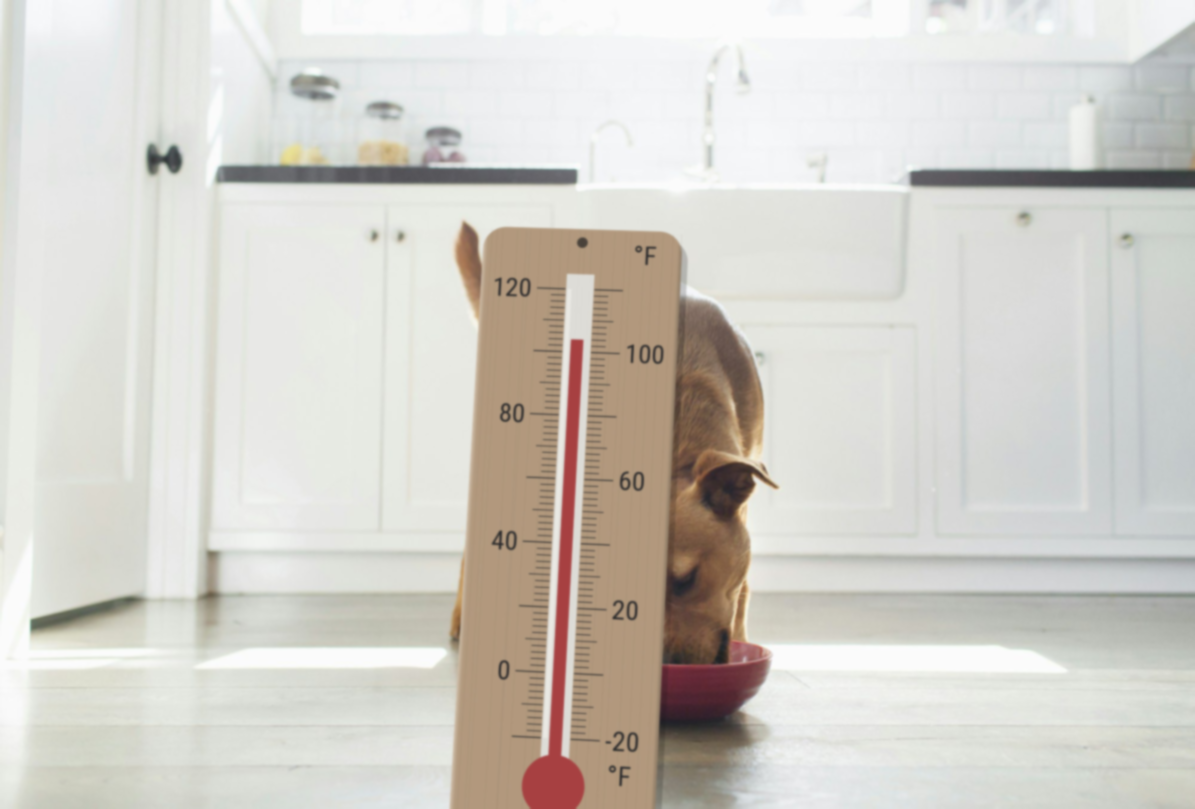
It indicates 104 °F
